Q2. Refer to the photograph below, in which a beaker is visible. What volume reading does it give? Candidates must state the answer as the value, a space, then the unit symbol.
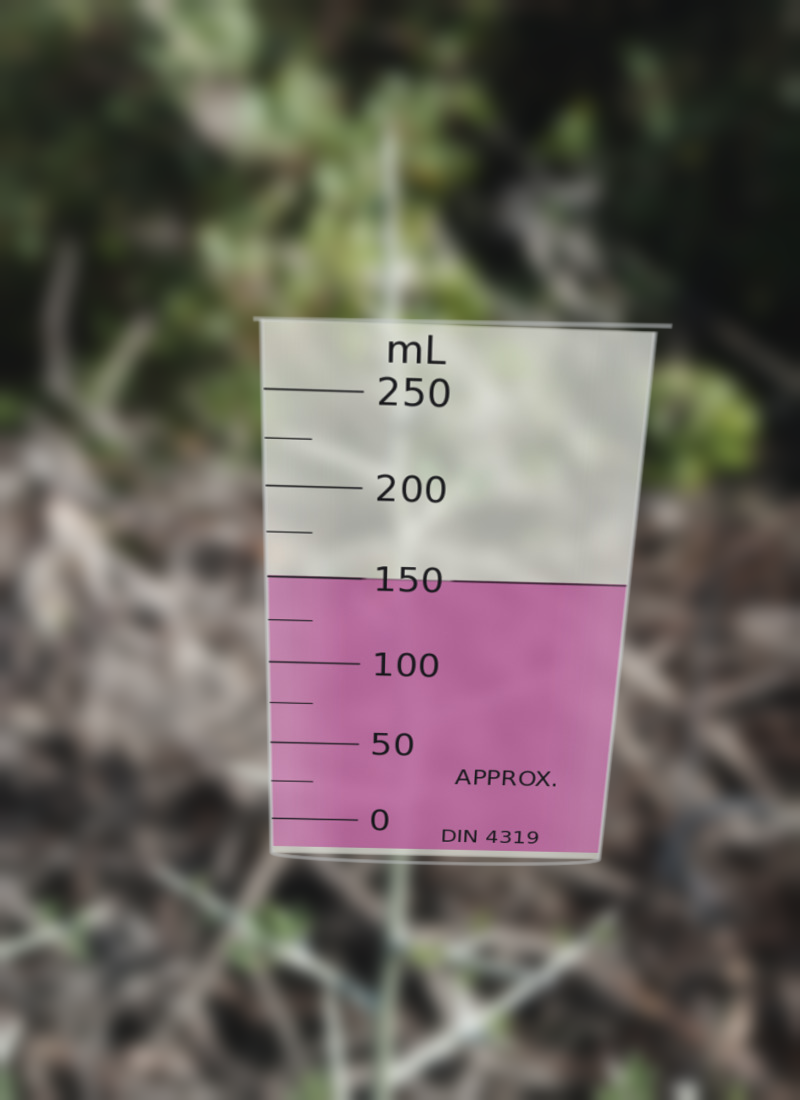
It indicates 150 mL
